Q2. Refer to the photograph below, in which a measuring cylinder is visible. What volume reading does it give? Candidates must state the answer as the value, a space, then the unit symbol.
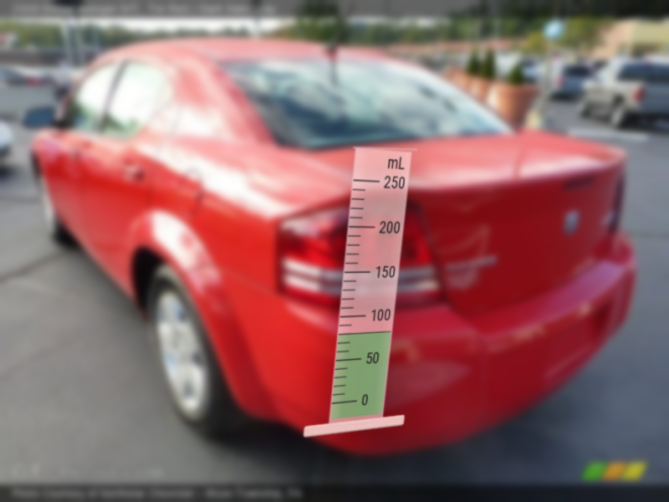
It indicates 80 mL
